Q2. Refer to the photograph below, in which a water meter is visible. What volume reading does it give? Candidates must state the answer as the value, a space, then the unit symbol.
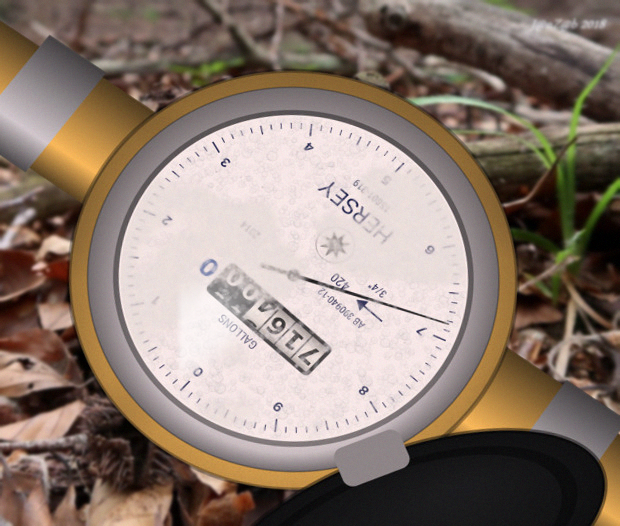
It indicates 7163996.8 gal
